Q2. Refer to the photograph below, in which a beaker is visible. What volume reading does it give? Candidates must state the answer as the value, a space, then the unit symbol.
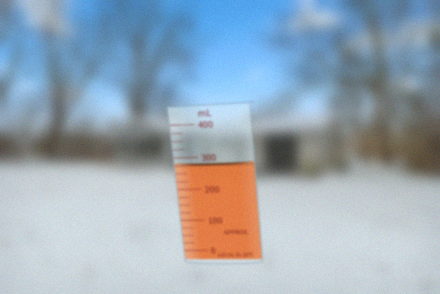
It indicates 275 mL
